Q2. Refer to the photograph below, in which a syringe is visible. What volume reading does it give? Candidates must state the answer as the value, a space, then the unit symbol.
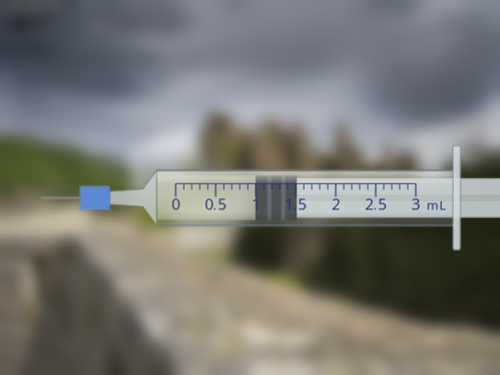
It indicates 1 mL
